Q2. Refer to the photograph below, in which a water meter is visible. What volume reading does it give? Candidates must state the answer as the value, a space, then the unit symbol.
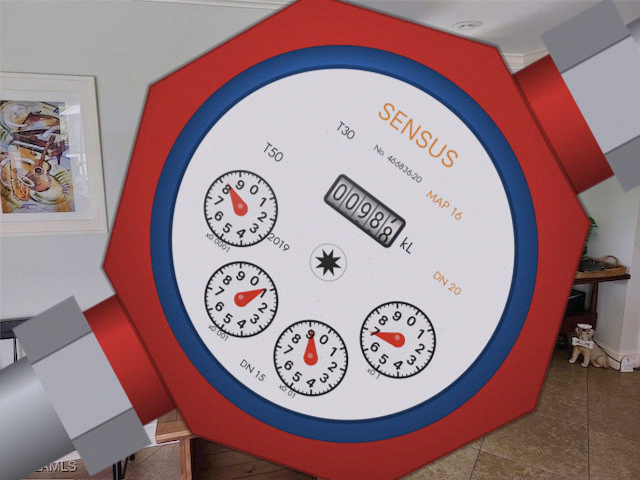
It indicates 987.6908 kL
